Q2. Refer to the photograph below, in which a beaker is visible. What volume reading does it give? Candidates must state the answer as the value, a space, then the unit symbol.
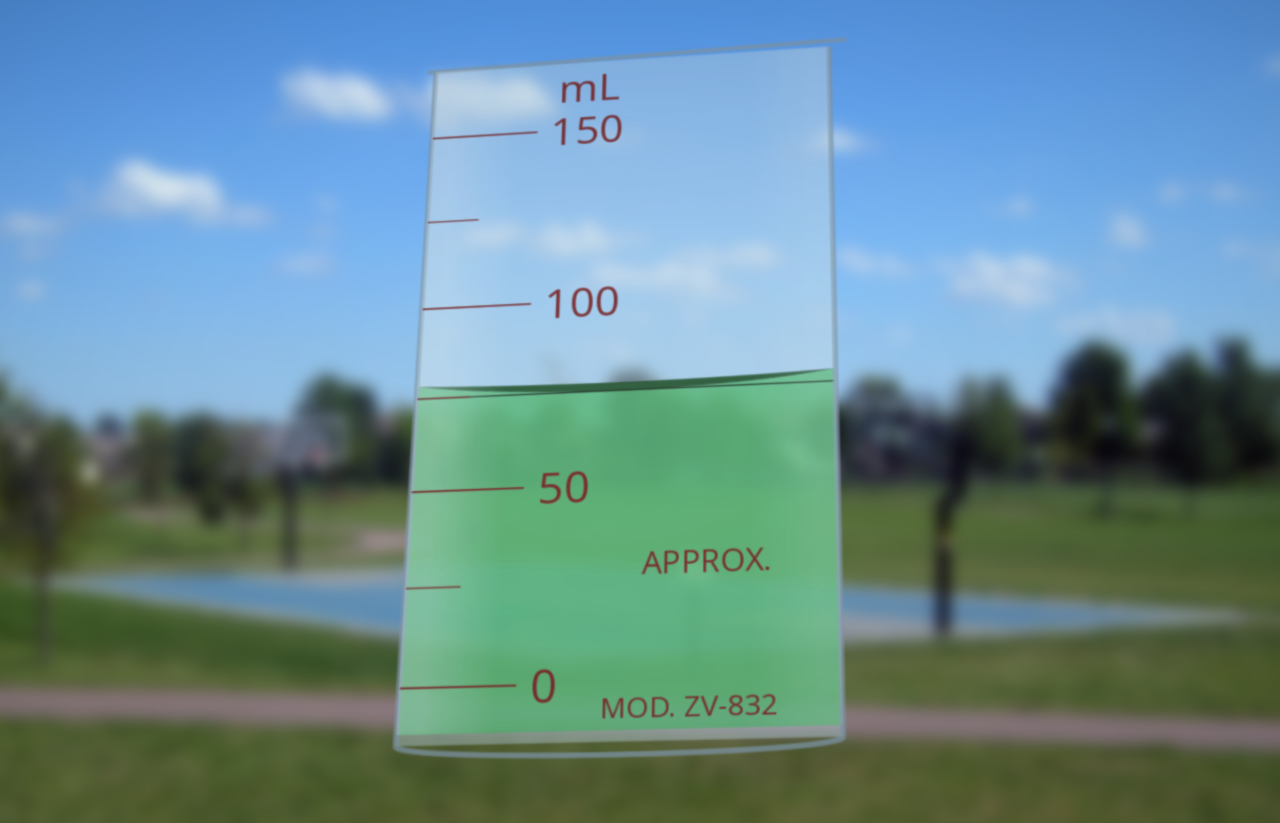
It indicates 75 mL
